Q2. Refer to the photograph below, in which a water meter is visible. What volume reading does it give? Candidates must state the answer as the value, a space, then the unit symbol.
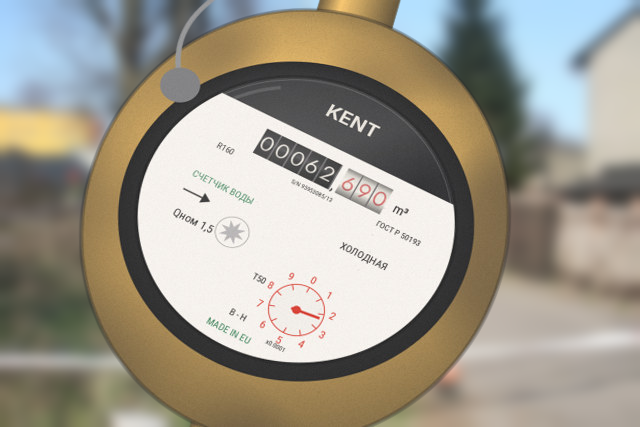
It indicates 62.6902 m³
